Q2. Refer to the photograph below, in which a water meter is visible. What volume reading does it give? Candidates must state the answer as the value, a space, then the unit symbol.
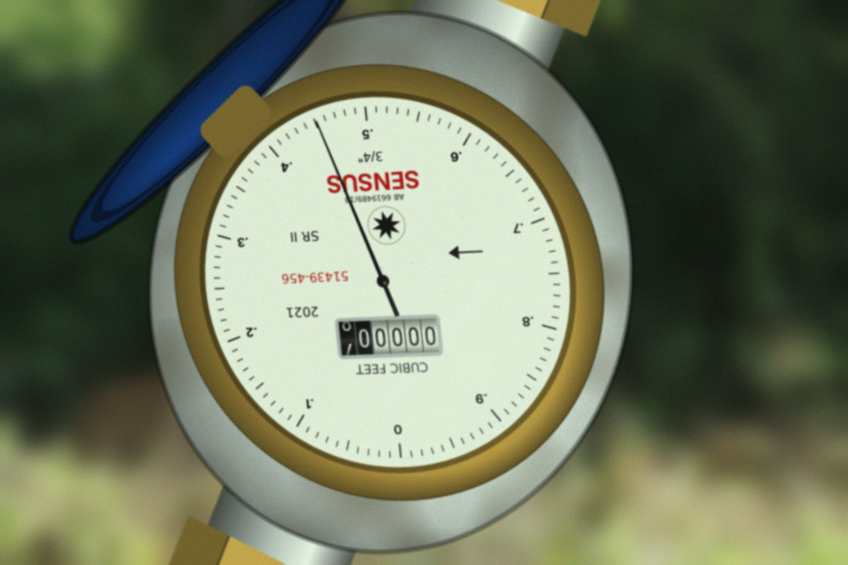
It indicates 7.45 ft³
